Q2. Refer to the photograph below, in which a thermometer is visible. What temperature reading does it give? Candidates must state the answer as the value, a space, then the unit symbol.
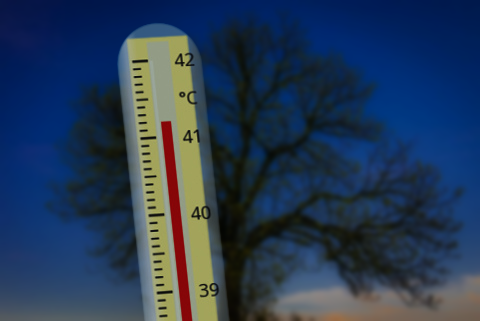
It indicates 41.2 °C
